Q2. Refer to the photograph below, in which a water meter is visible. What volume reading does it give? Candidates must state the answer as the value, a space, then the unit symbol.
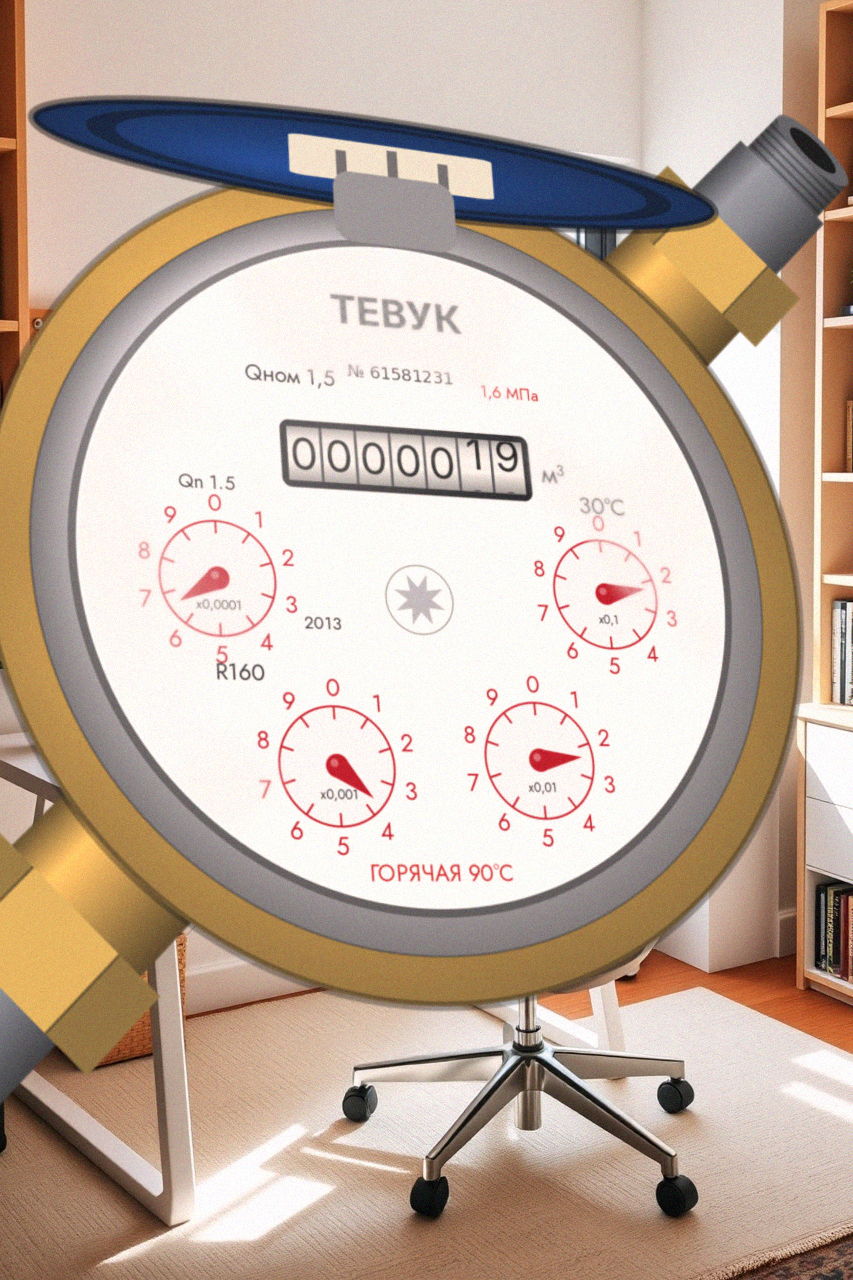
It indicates 19.2236 m³
